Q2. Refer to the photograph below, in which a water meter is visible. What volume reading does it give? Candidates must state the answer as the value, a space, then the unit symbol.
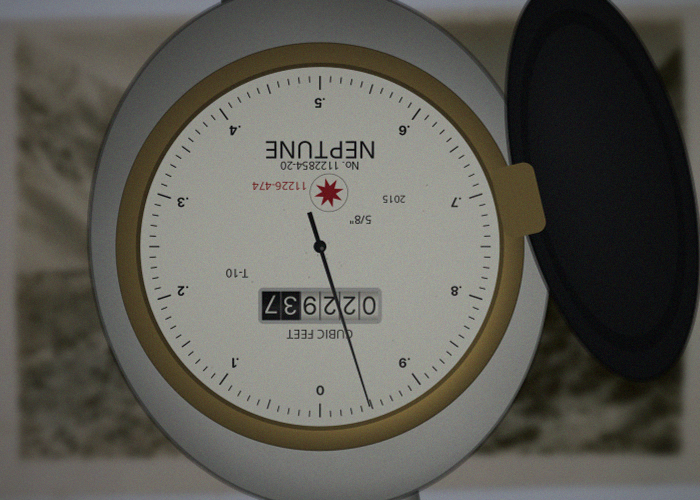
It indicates 22936.95 ft³
